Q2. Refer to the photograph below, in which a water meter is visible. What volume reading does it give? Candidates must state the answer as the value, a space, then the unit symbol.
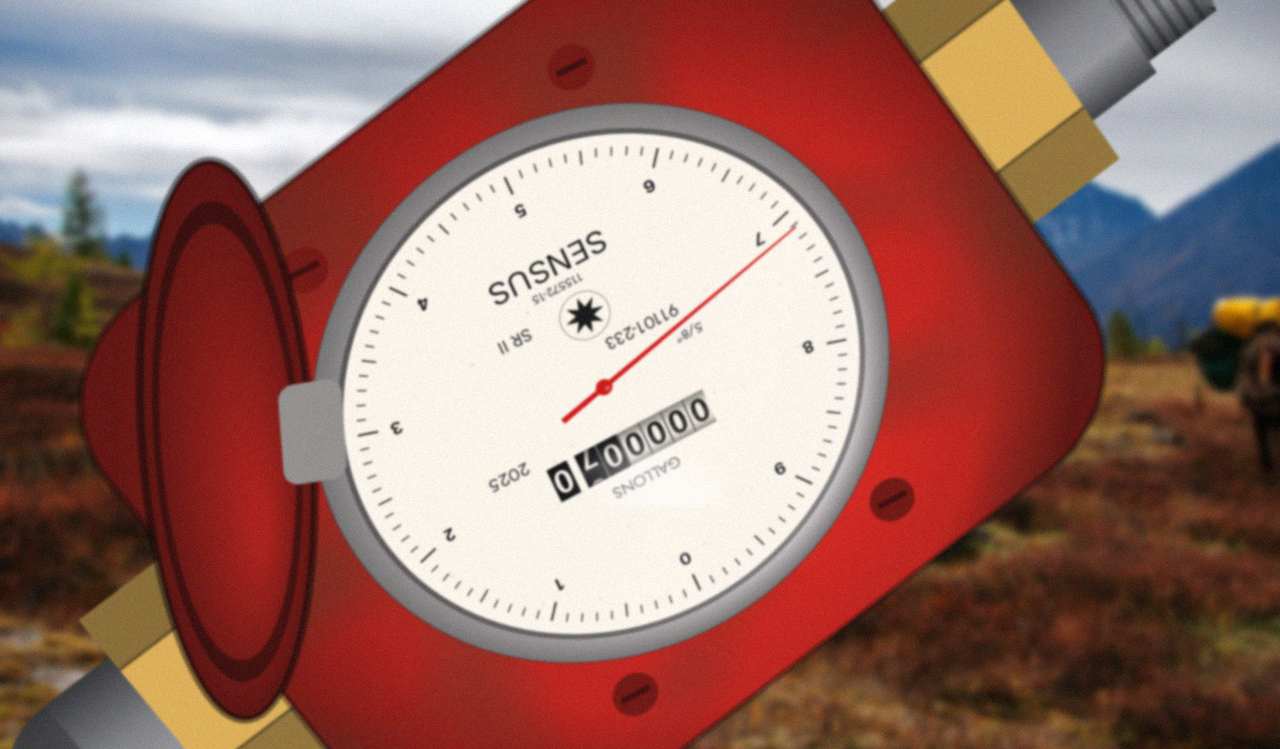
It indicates 67.1 gal
